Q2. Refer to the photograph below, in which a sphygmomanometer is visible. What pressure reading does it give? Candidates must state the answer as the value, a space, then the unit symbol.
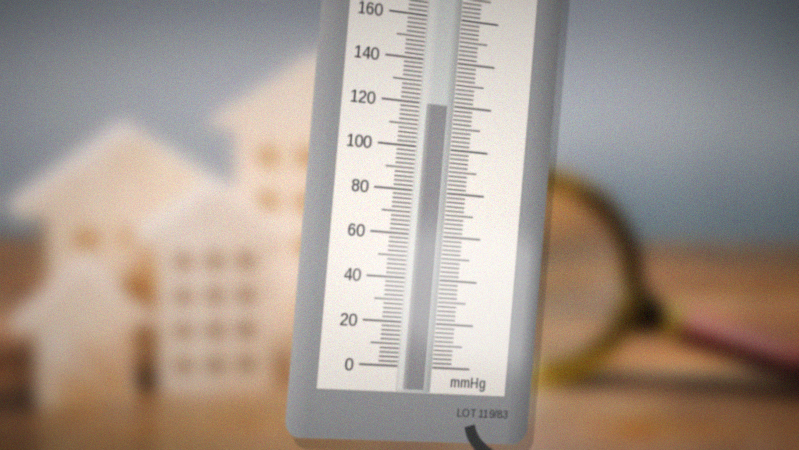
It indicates 120 mmHg
